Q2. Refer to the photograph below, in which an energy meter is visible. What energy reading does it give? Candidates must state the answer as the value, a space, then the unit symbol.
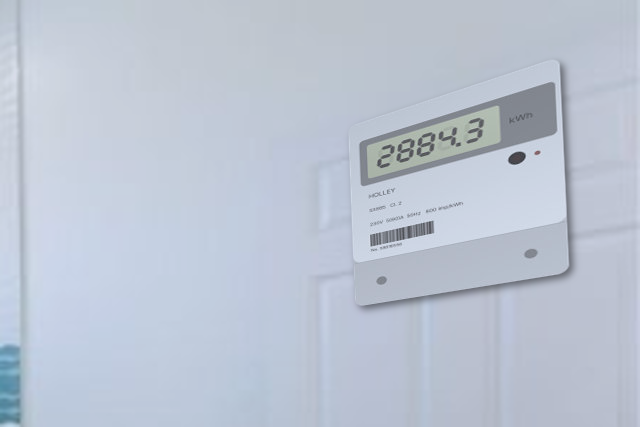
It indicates 2884.3 kWh
